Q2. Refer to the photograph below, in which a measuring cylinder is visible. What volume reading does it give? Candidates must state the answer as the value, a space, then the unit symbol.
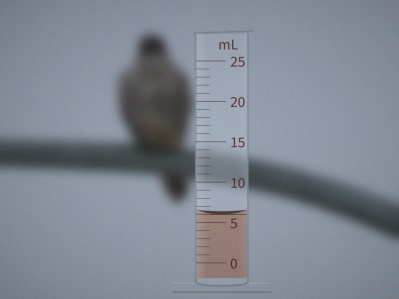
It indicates 6 mL
